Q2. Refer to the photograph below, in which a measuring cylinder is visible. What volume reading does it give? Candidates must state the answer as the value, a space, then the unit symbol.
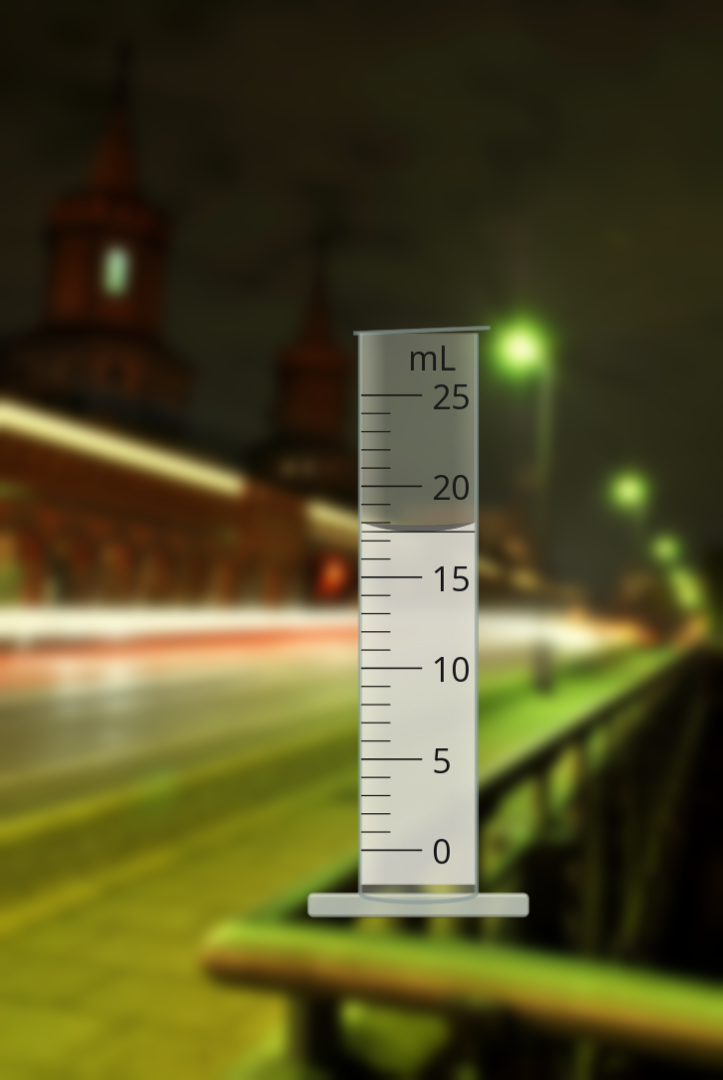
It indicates 17.5 mL
